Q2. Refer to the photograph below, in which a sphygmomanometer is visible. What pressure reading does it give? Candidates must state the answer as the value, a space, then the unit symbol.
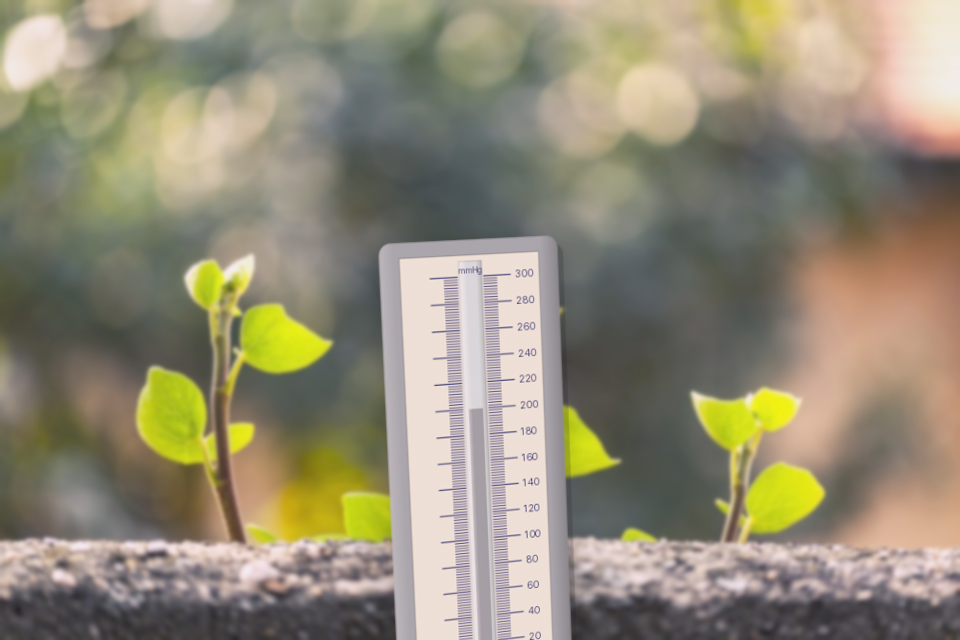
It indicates 200 mmHg
